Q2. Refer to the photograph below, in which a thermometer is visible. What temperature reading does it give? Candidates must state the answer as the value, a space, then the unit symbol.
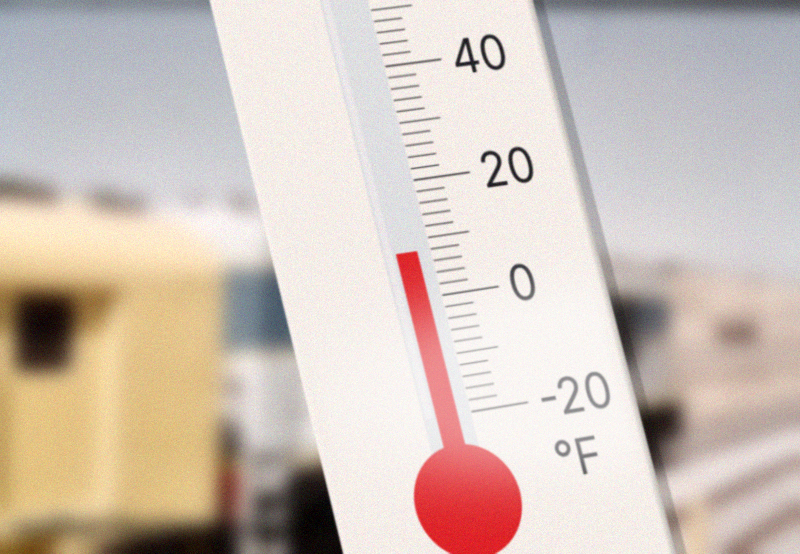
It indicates 8 °F
